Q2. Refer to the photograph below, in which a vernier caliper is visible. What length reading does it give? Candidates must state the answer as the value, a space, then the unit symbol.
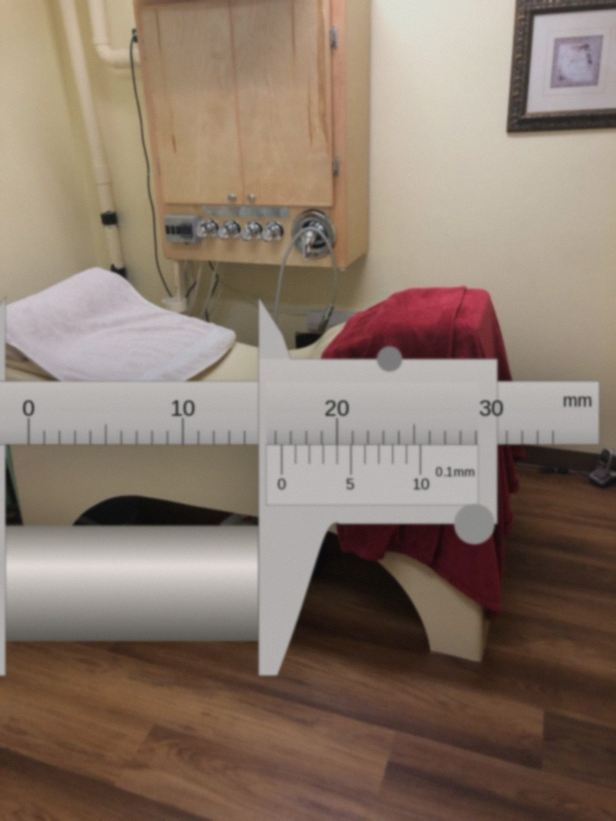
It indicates 16.4 mm
